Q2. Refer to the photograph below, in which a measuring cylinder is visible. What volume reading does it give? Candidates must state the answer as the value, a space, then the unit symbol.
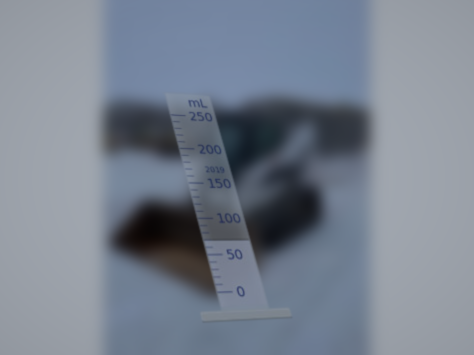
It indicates 70 mL
